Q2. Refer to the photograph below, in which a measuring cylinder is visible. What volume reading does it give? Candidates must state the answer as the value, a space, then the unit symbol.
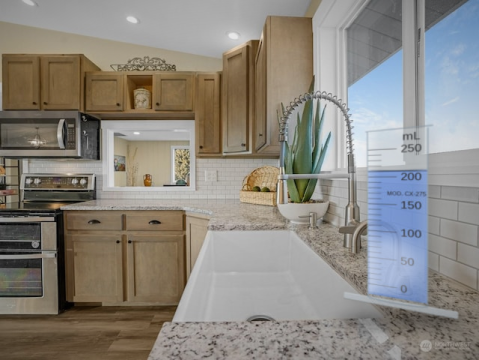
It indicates 210 mL
